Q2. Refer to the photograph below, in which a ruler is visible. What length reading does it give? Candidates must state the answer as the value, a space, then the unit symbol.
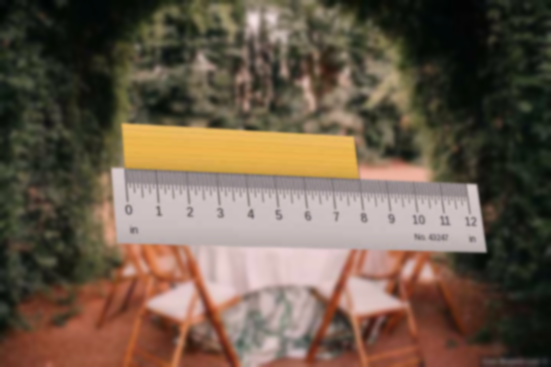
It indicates 8 in
